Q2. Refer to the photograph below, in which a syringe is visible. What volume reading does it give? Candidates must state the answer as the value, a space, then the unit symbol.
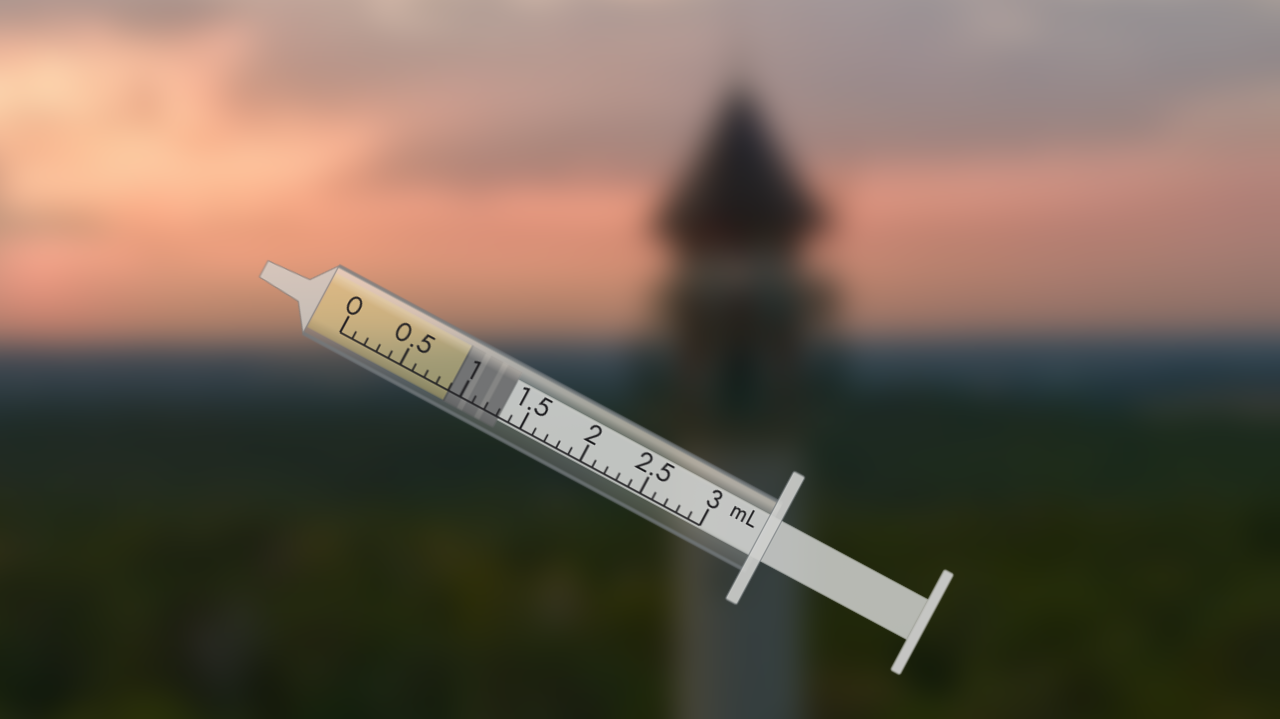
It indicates 0.9 mL
